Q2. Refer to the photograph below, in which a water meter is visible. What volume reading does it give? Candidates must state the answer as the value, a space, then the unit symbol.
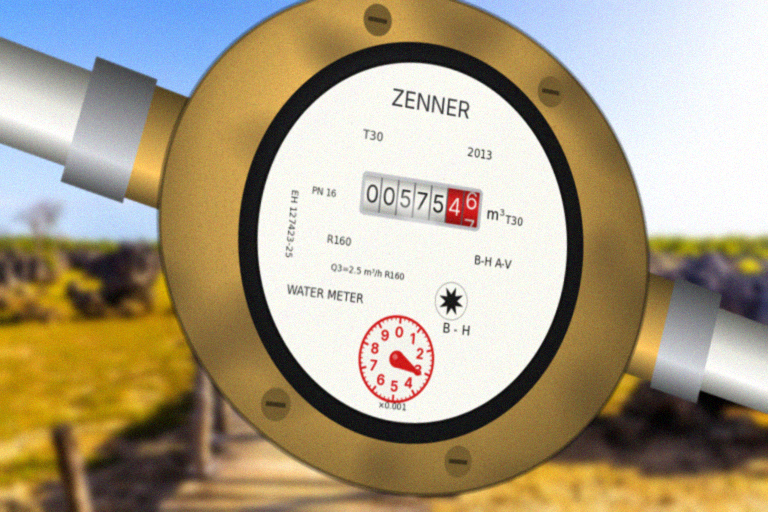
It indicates 575.463 m³
